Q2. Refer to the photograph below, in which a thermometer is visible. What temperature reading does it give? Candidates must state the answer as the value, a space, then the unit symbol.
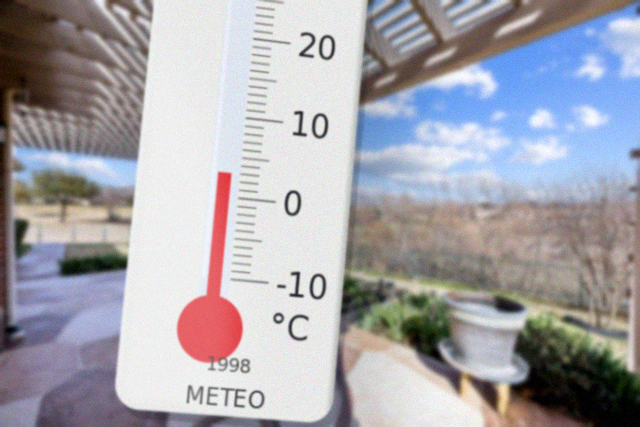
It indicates 3 °C
